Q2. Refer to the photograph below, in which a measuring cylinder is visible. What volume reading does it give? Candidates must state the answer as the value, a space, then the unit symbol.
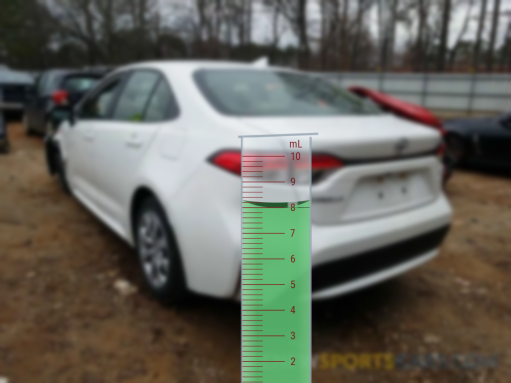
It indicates 8 mL
